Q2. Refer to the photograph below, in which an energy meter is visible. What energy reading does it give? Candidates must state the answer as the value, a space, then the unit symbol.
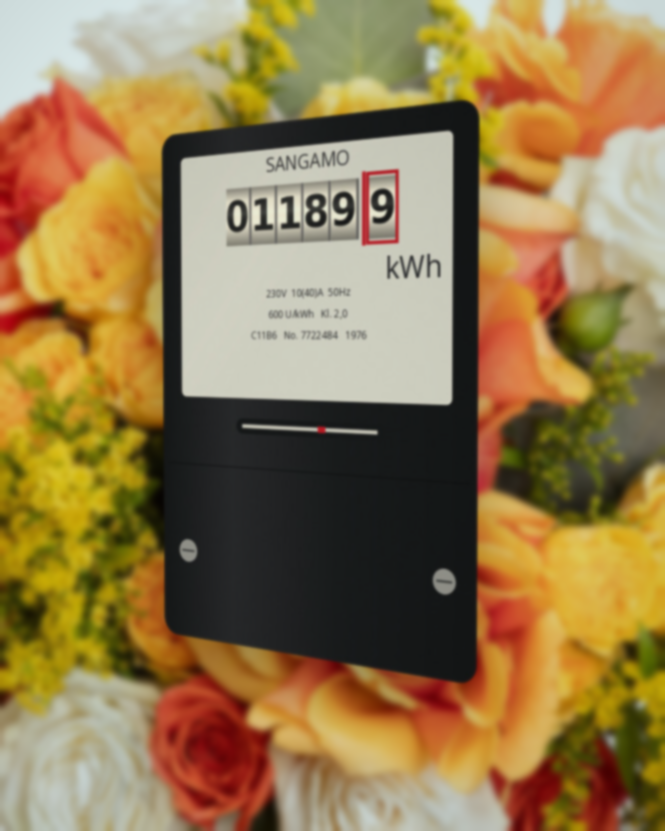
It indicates 1189.9 kWh
